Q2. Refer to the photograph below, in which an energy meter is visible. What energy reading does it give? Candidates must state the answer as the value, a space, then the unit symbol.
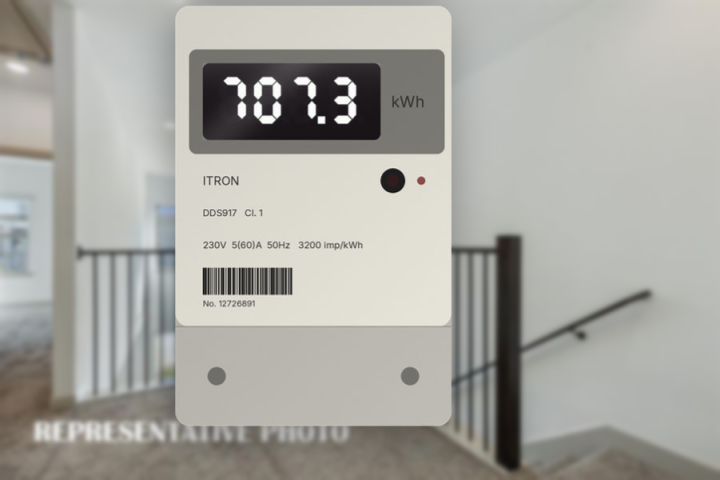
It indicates 707.3 kWh
